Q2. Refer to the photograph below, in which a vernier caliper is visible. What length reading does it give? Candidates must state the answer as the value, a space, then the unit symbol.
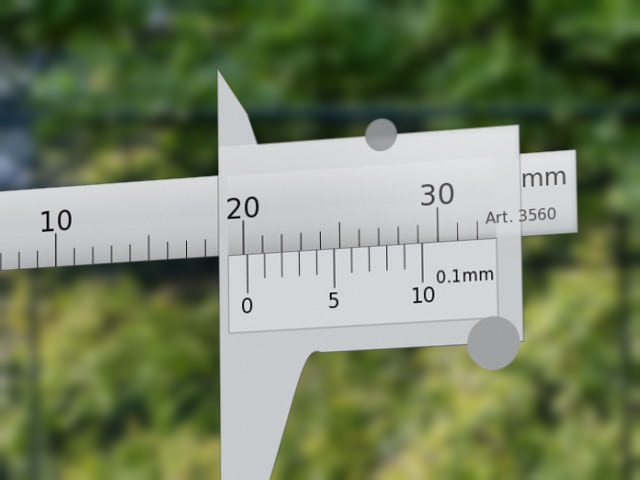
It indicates 20.2 mm
